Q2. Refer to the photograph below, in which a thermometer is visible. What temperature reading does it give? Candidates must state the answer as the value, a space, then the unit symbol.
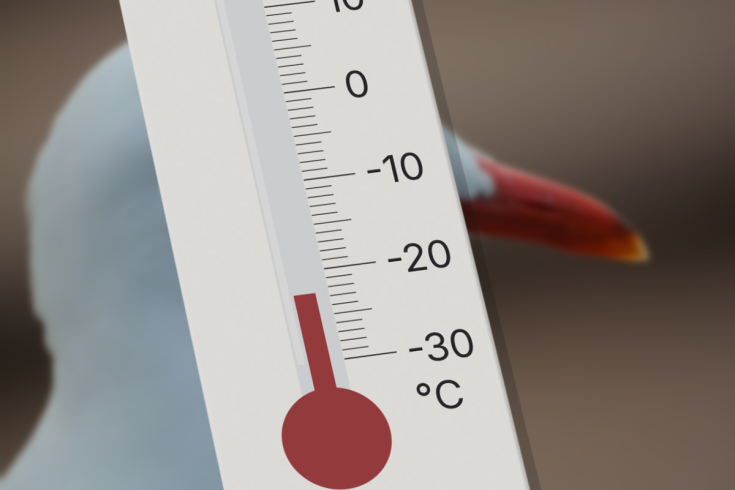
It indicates -22.5 °C
